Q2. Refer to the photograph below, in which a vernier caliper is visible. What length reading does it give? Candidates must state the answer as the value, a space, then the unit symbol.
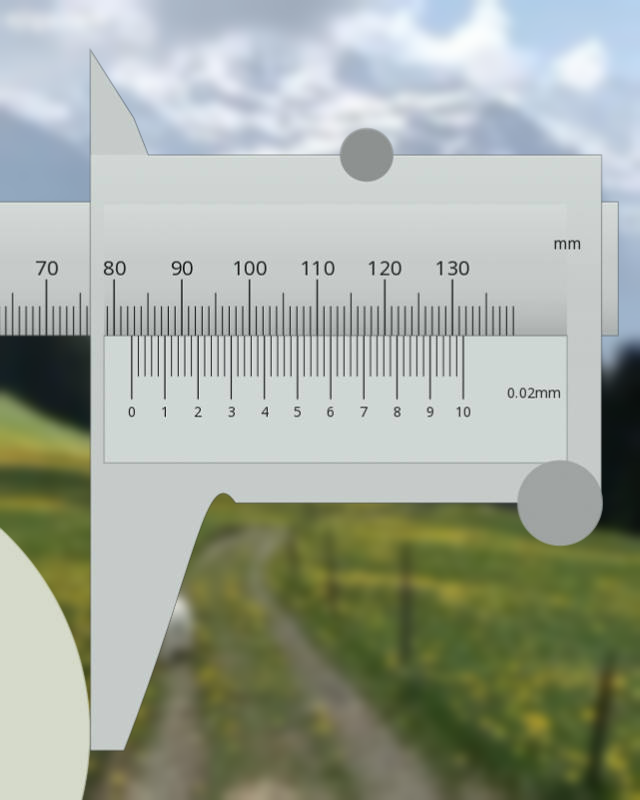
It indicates 82.6 mm
